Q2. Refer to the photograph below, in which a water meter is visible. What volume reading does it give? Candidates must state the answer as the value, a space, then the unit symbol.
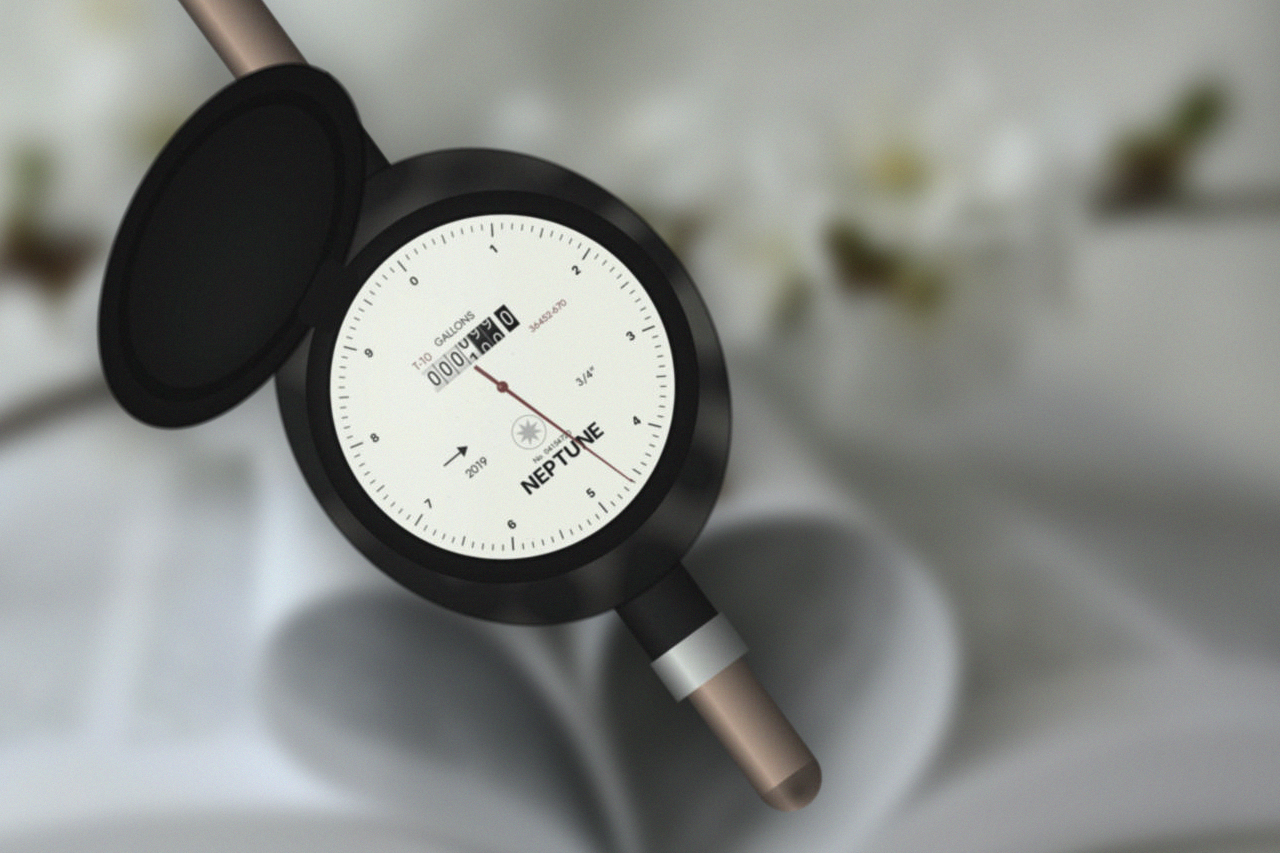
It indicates 994.6 gal
